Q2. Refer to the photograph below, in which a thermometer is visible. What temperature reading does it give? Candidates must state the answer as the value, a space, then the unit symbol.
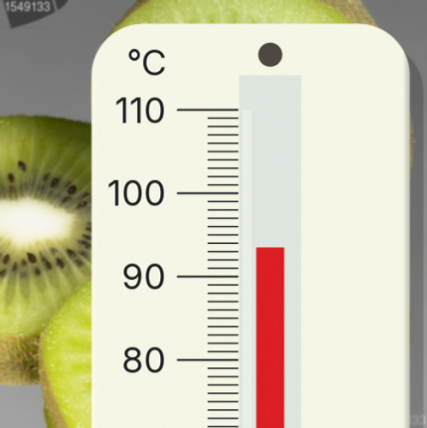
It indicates 93.5 °C
